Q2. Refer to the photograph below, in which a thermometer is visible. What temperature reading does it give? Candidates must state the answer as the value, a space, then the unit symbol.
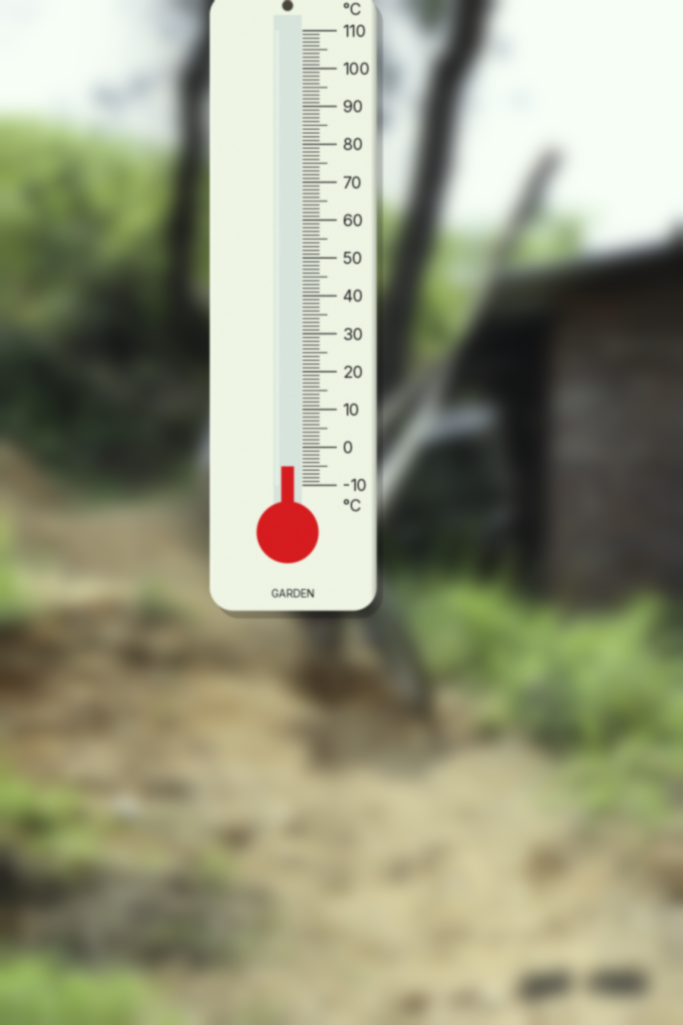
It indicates -5 °C
